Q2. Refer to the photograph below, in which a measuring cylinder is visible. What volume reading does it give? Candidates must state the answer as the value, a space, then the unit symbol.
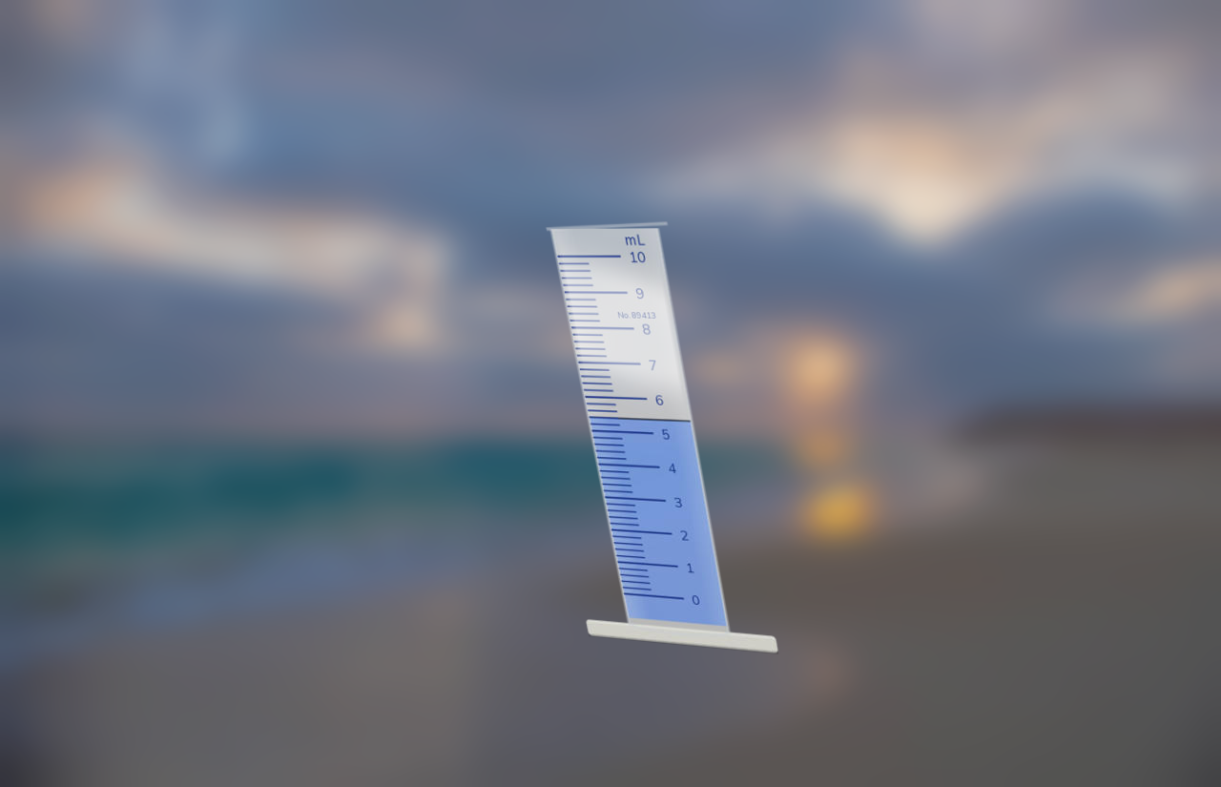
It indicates 5.4 mL
